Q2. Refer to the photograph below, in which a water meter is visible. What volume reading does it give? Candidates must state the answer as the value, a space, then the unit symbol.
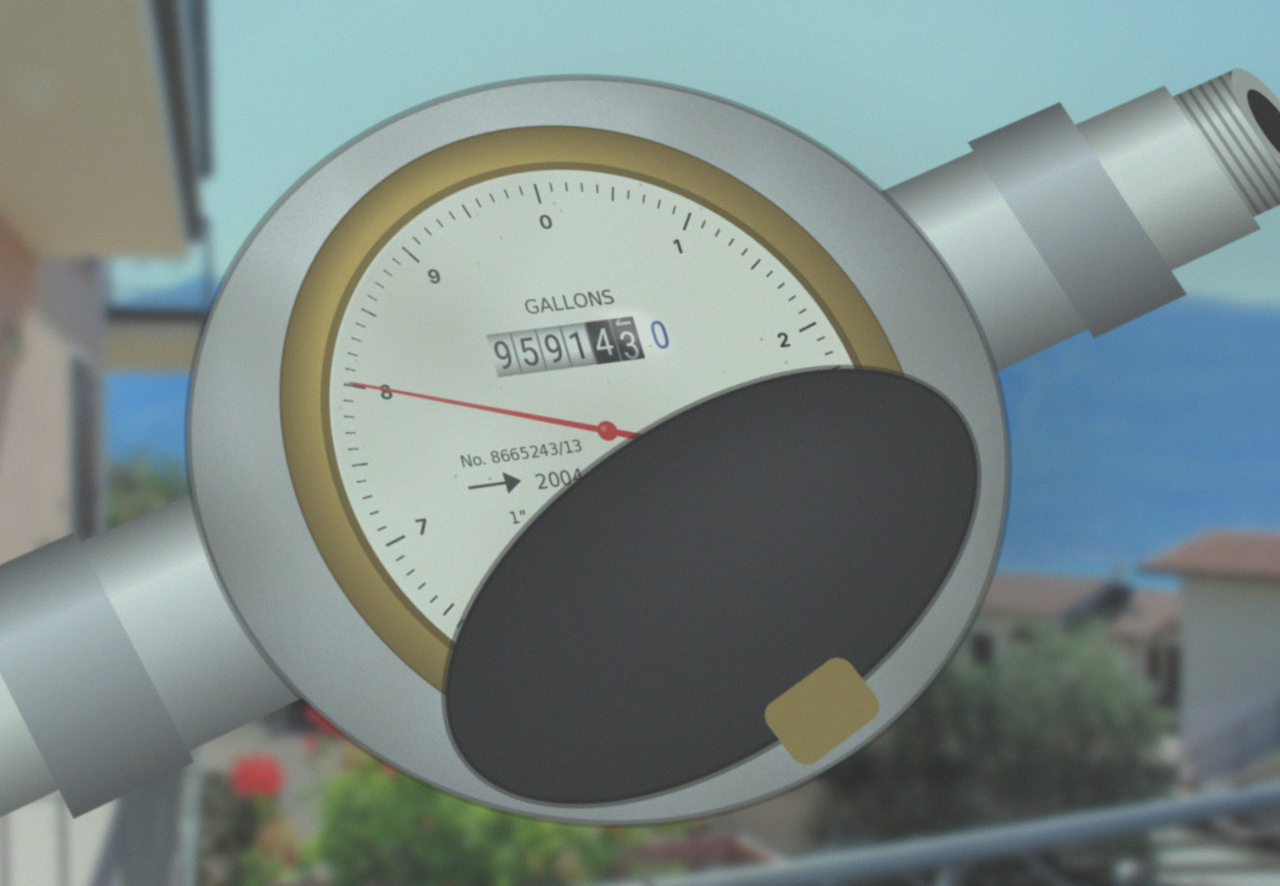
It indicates 9591428.0 gal
